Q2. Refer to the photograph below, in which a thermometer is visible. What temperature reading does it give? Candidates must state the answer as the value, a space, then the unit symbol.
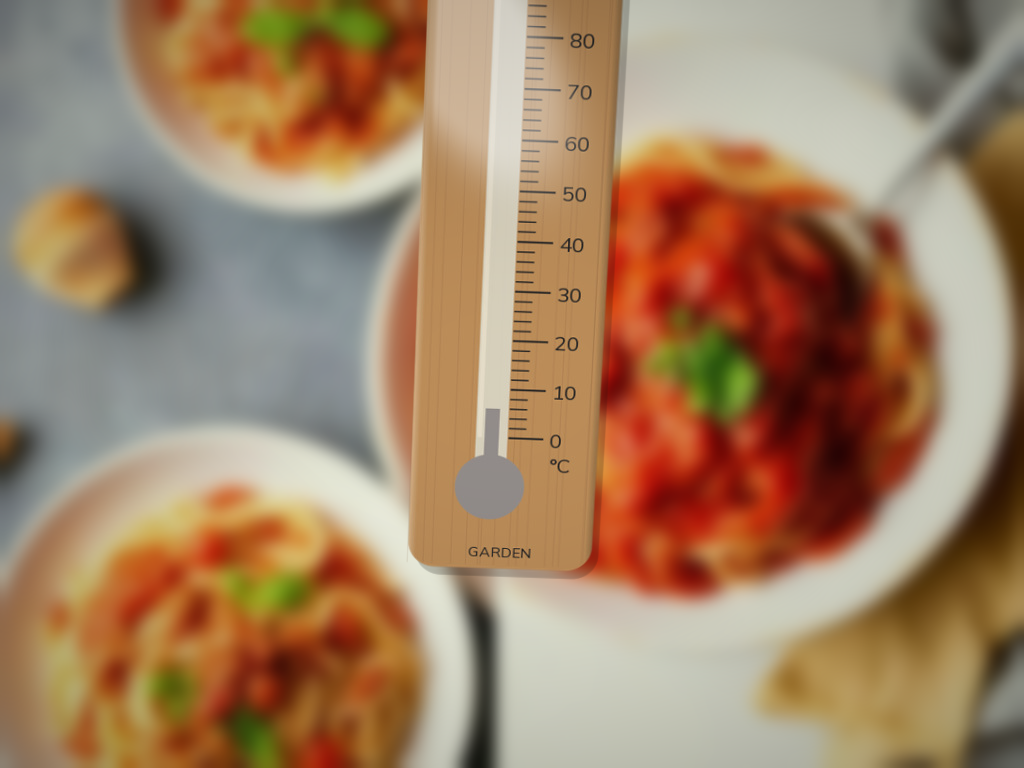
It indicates 6 °C
